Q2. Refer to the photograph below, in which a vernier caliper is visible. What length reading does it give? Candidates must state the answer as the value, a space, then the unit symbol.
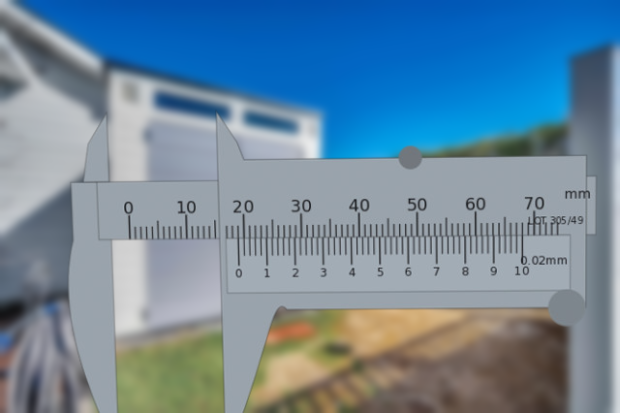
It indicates 19.0 mm
